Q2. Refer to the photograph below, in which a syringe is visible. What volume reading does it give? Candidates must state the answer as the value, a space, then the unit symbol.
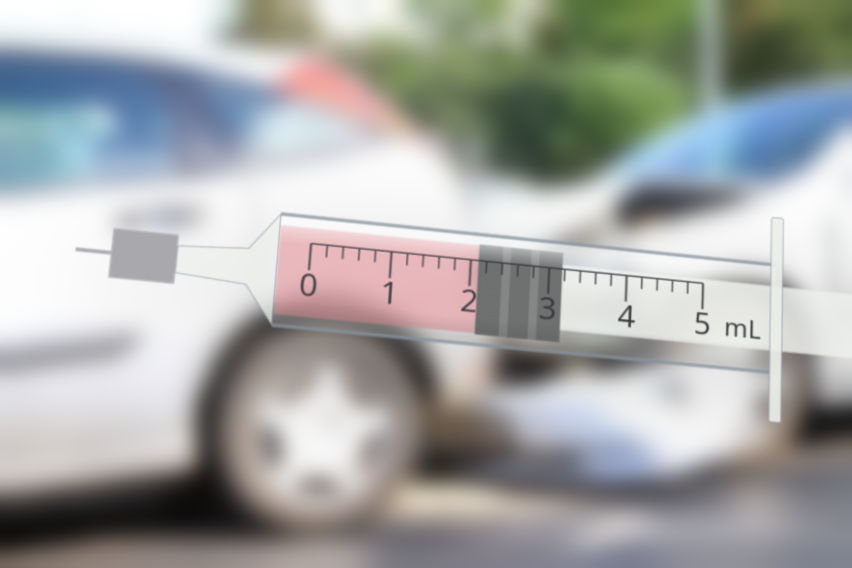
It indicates 2.1 mL
